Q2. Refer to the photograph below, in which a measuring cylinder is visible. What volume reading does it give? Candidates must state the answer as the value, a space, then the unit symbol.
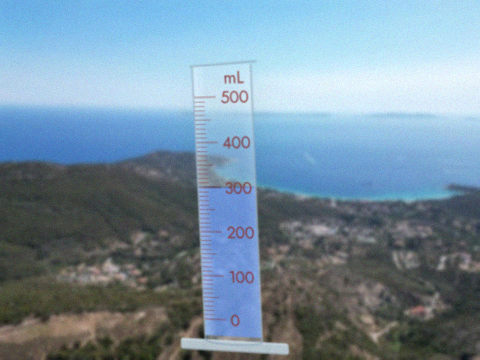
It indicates 300 mL
